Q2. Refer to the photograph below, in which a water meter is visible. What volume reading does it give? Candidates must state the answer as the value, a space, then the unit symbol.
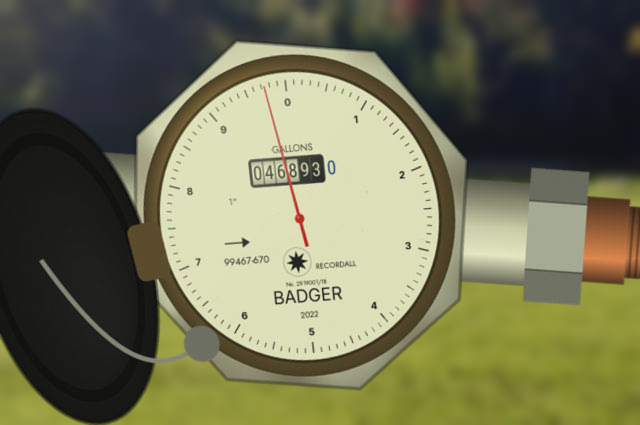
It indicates 468929.7 gal
